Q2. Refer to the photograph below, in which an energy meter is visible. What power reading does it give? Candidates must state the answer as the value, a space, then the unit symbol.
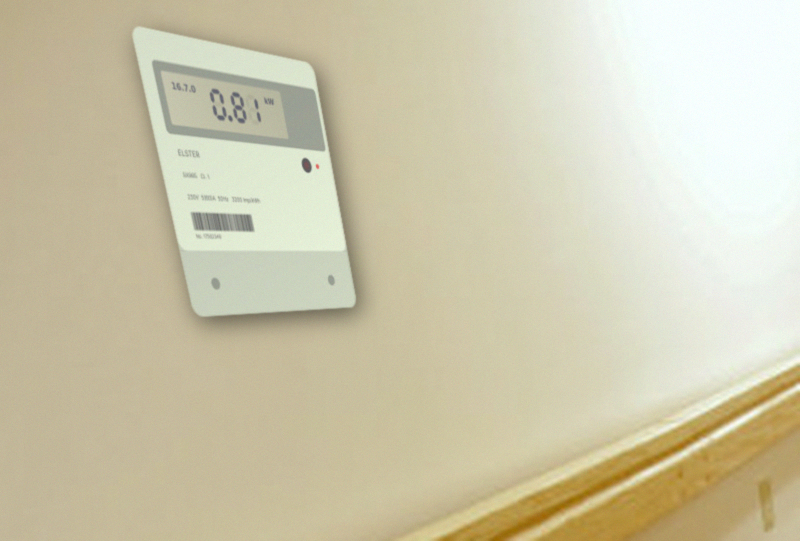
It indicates 0.81 kW
